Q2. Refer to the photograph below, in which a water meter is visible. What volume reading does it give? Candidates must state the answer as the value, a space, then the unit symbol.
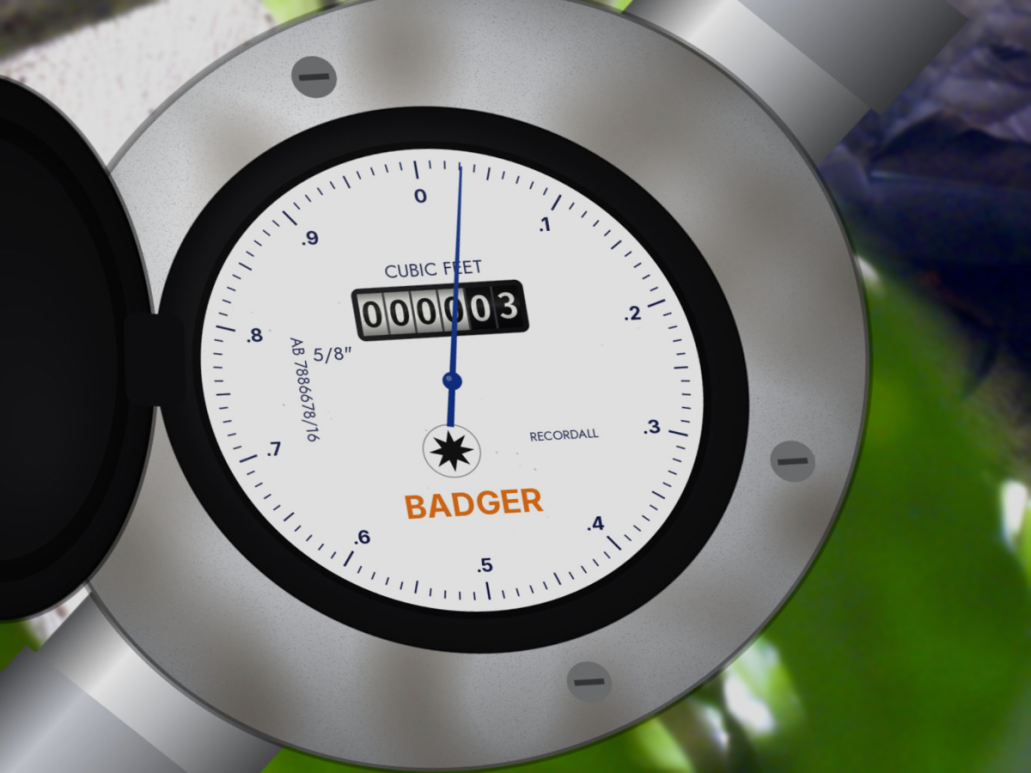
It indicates 3.03 ft³
